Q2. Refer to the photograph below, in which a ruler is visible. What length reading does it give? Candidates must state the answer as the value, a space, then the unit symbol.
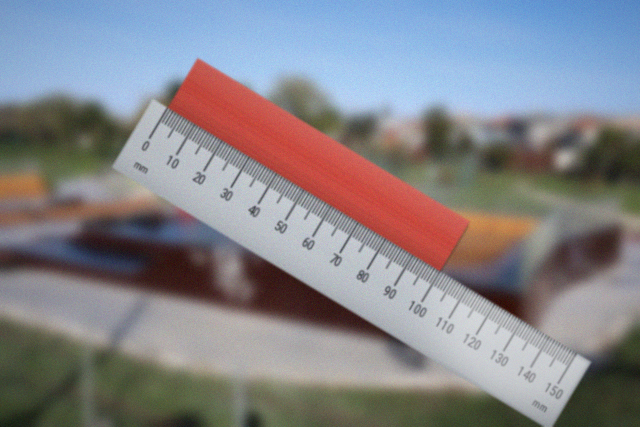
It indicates 100 mm
